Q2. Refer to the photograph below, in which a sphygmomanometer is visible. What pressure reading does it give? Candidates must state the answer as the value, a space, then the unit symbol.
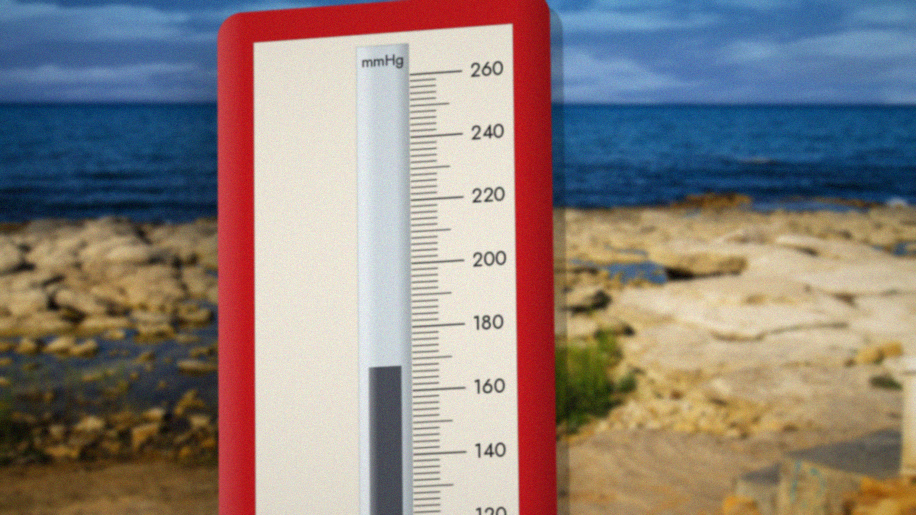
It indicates 168 mmHg
